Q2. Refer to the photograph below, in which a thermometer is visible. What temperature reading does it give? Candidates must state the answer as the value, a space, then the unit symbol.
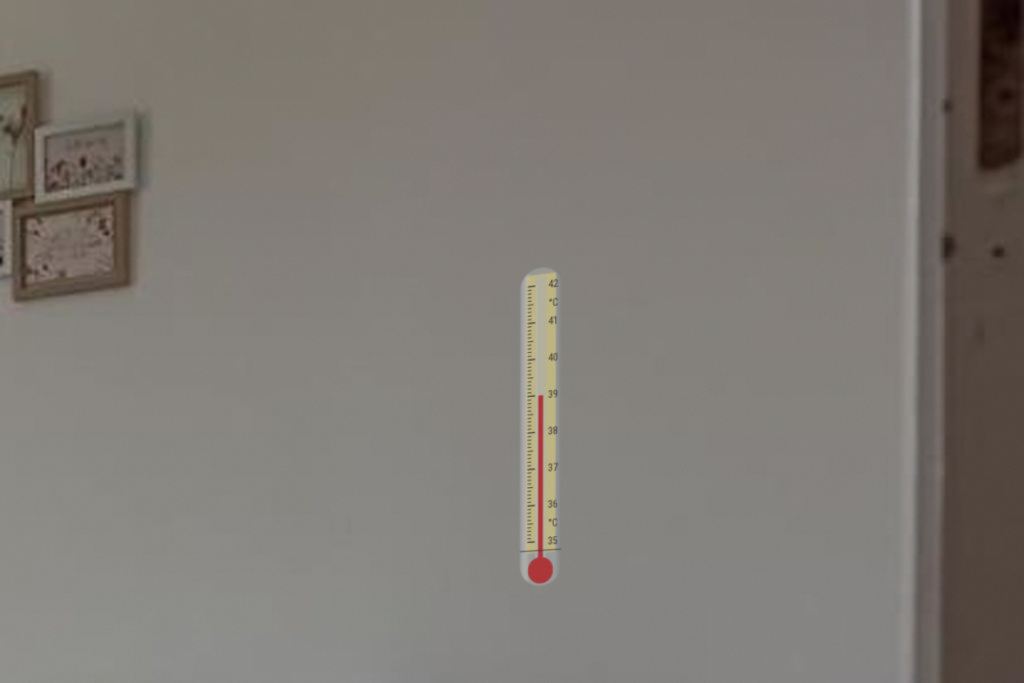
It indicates 39 °C
